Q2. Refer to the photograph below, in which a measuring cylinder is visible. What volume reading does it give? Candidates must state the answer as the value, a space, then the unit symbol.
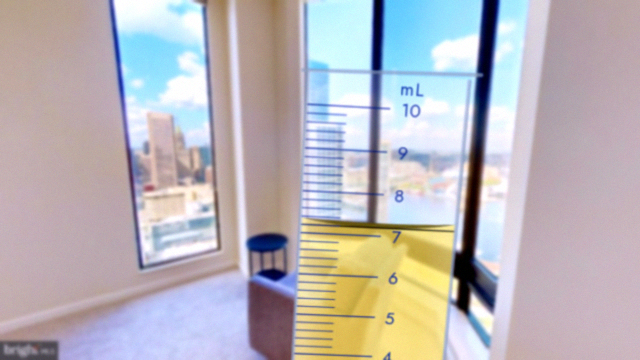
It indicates 7.2 mL
